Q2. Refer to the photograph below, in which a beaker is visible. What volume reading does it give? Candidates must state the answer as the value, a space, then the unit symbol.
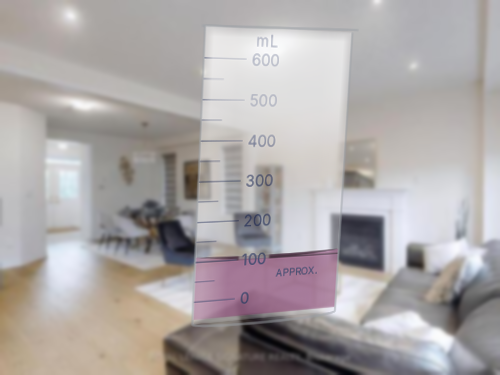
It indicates 100 mL
